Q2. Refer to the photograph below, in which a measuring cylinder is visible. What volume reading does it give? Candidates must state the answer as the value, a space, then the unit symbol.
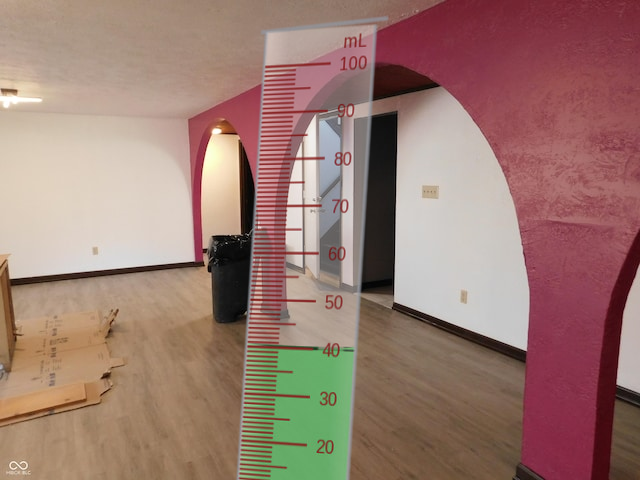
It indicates 40 mL
